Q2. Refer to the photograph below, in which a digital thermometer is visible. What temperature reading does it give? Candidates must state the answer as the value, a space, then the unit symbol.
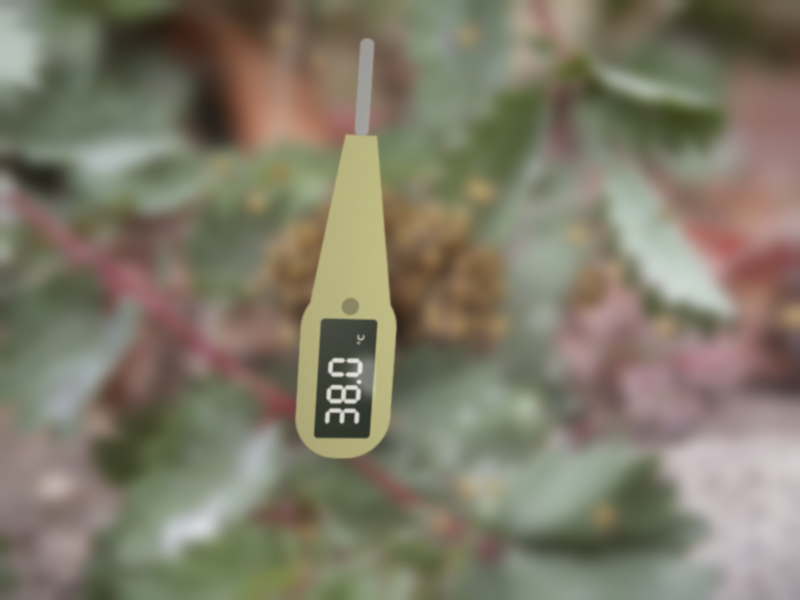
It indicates 38.0 °C
